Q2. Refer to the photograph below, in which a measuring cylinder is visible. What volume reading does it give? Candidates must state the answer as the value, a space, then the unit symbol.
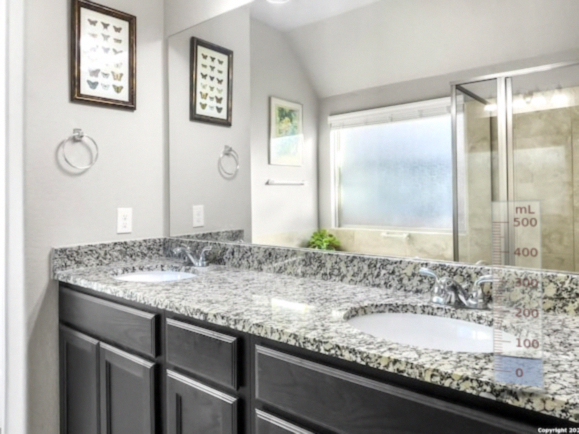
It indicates 50 mL
